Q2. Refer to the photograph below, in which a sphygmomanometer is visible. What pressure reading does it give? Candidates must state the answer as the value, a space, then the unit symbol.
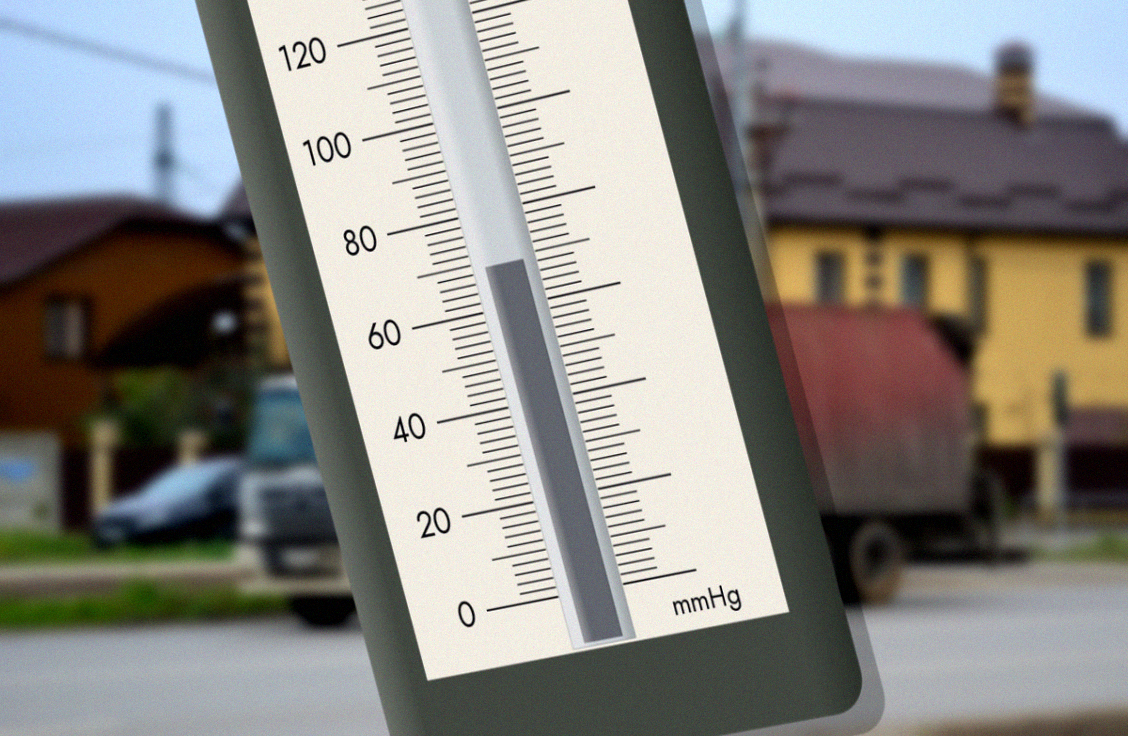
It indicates 69 mmHg
